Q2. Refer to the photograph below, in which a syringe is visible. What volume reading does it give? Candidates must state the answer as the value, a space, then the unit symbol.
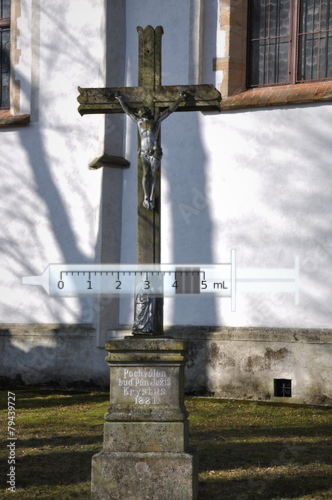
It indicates 4 mL
